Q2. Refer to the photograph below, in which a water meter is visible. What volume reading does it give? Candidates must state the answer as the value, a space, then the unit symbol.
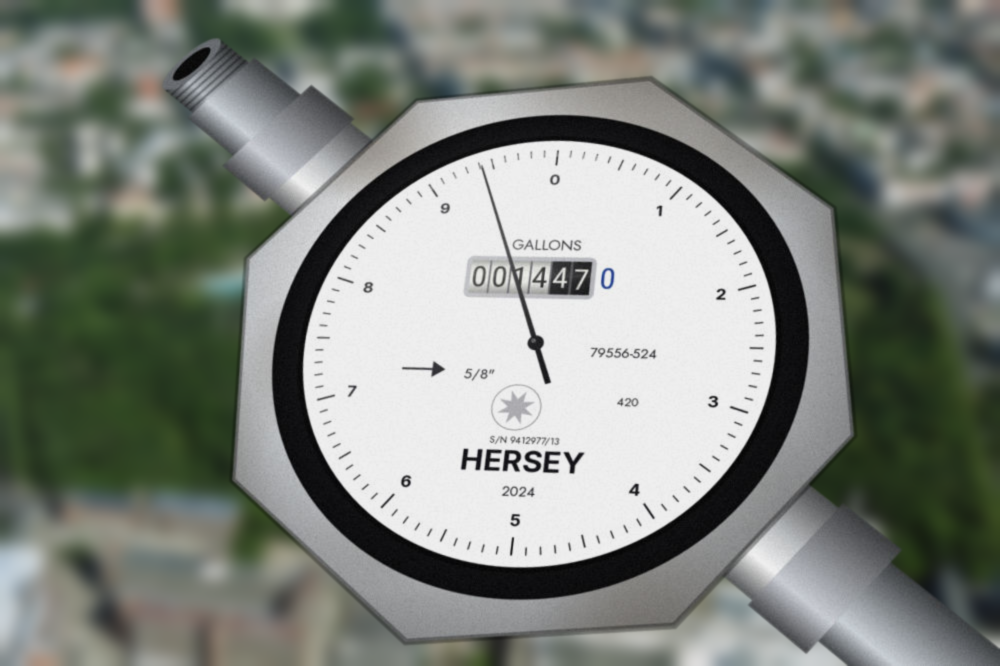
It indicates 14469.4 gal
